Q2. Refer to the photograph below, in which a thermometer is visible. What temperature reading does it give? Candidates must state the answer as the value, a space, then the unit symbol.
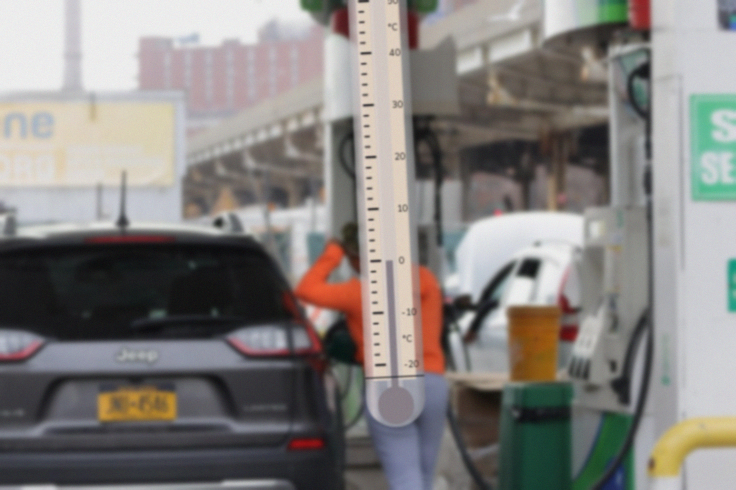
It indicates 0 °C
